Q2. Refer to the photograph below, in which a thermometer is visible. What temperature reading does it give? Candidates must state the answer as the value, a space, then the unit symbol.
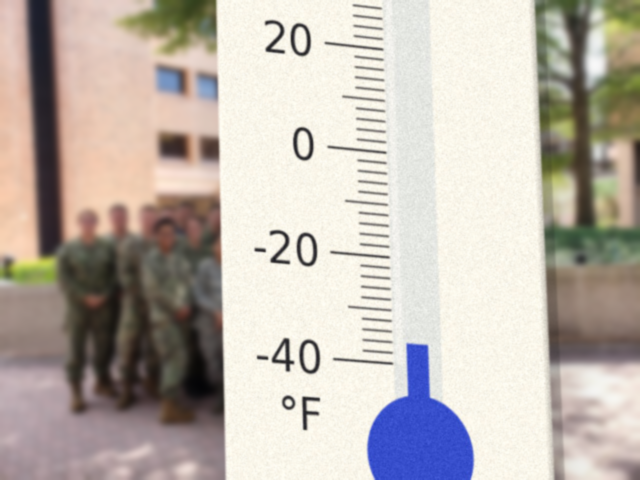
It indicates -36 °F
